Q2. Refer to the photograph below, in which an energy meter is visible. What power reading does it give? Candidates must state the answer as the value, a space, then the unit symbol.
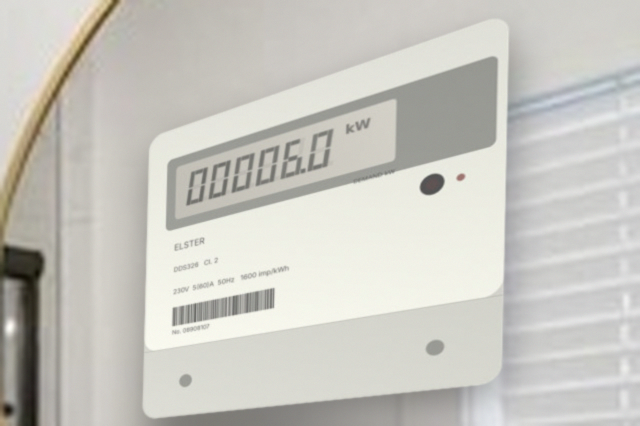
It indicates 6.0 kW
